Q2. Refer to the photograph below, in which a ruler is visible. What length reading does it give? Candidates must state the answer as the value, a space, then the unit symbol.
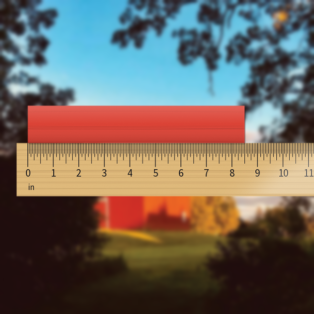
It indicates 8.5 in
